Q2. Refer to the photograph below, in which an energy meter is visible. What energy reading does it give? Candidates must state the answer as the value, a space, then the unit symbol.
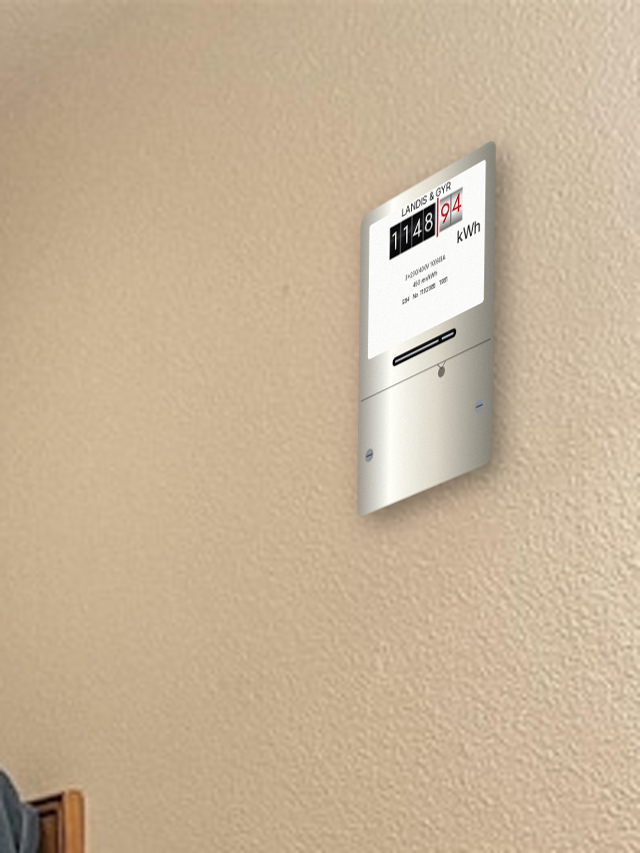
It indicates 1148.94 kWh
